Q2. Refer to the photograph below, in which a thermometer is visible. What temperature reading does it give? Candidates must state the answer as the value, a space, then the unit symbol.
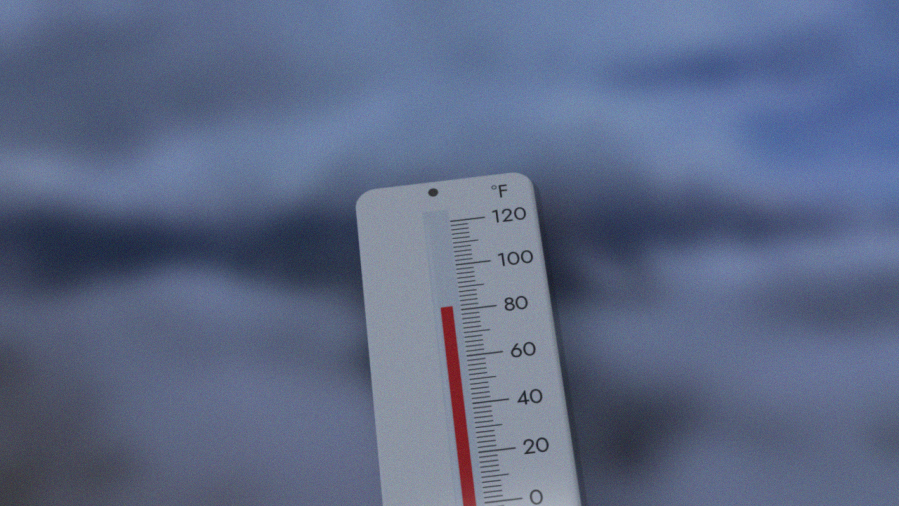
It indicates 82 °F
